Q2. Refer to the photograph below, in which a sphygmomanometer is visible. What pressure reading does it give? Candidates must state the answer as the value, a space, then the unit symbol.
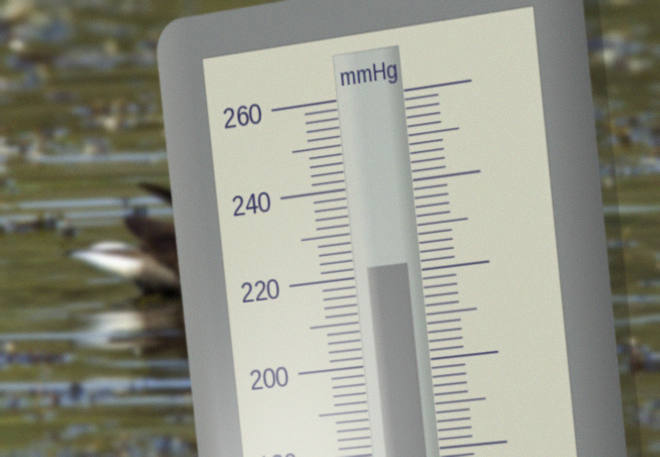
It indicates 222 mmHg
